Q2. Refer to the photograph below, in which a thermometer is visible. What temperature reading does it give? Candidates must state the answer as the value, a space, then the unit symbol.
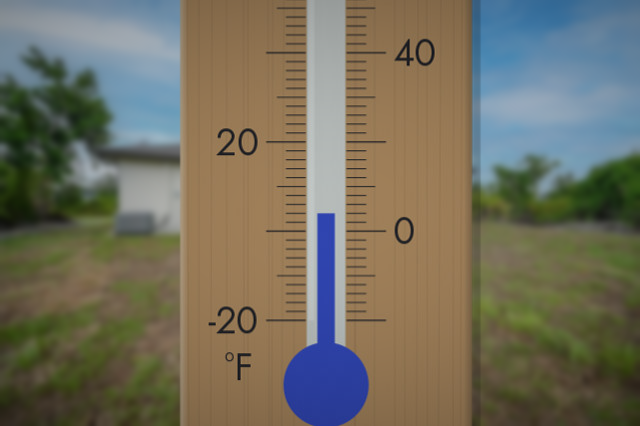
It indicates 4 °F
